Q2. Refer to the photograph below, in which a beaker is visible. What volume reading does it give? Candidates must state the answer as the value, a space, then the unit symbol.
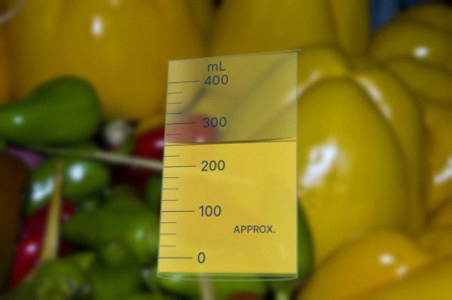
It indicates 250 mL
